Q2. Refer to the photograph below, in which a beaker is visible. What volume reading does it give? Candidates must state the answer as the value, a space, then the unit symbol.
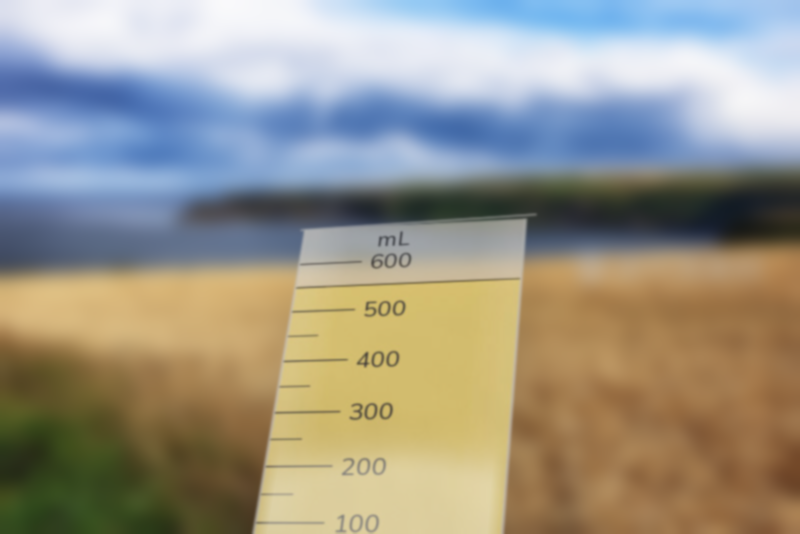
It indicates 550 mL
